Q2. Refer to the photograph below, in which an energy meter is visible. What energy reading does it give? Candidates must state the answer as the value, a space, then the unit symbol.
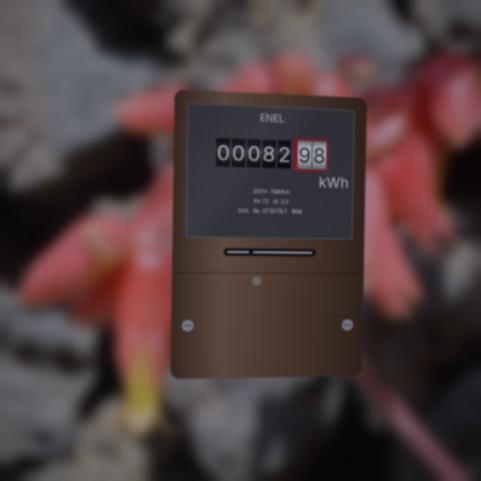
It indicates 82.98 kWh
